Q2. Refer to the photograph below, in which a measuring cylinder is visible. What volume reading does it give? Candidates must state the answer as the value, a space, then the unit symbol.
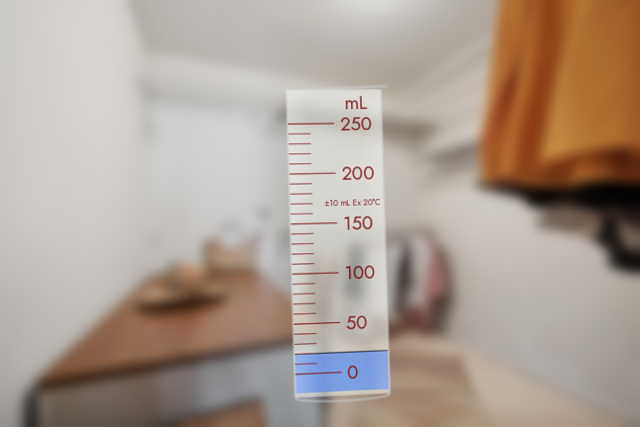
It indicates 20 mL
